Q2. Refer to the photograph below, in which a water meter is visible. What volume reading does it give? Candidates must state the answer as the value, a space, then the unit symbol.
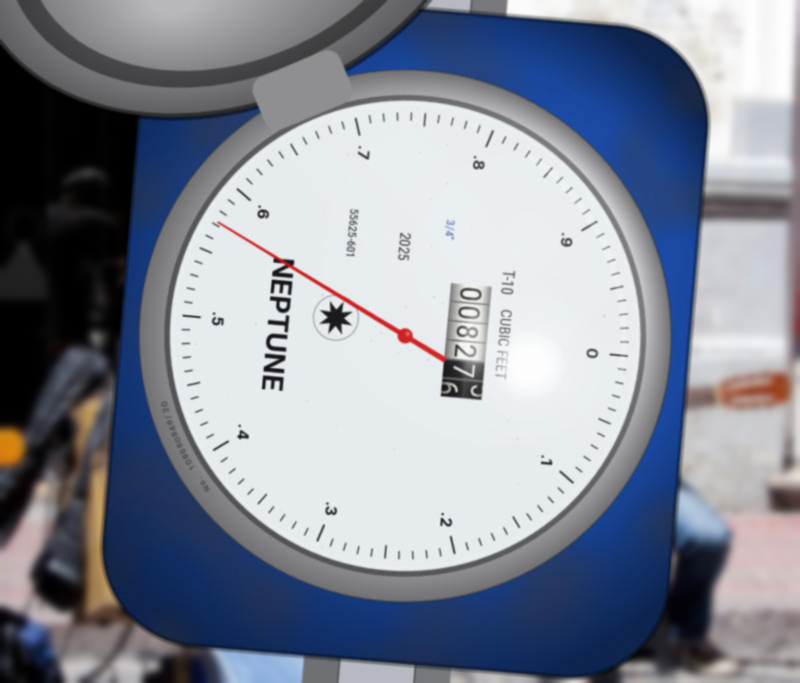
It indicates 8275.57 ft³
